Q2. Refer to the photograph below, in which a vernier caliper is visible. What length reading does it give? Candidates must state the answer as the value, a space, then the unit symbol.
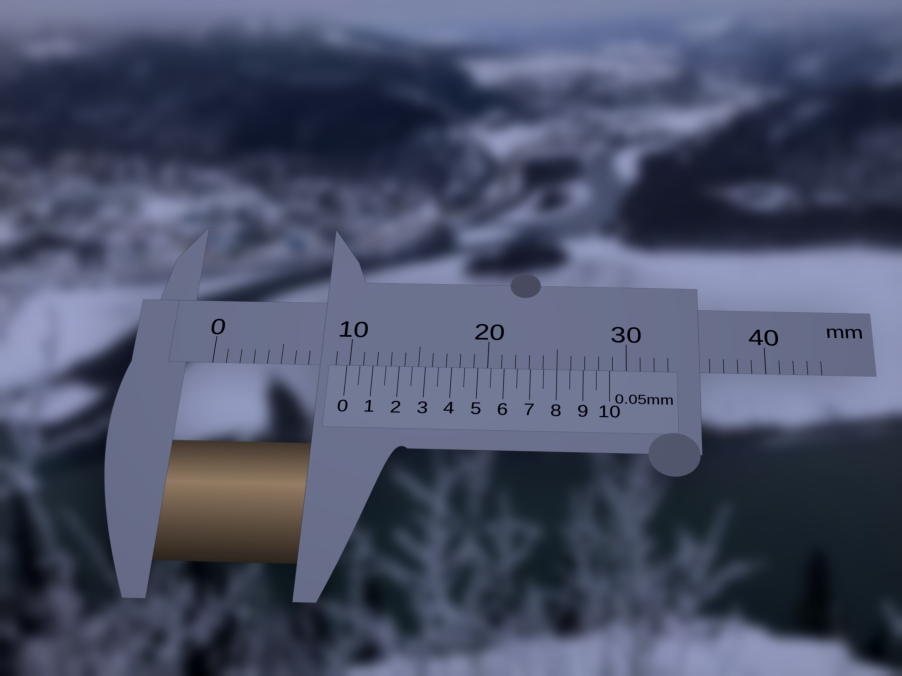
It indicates 9.8 mm
